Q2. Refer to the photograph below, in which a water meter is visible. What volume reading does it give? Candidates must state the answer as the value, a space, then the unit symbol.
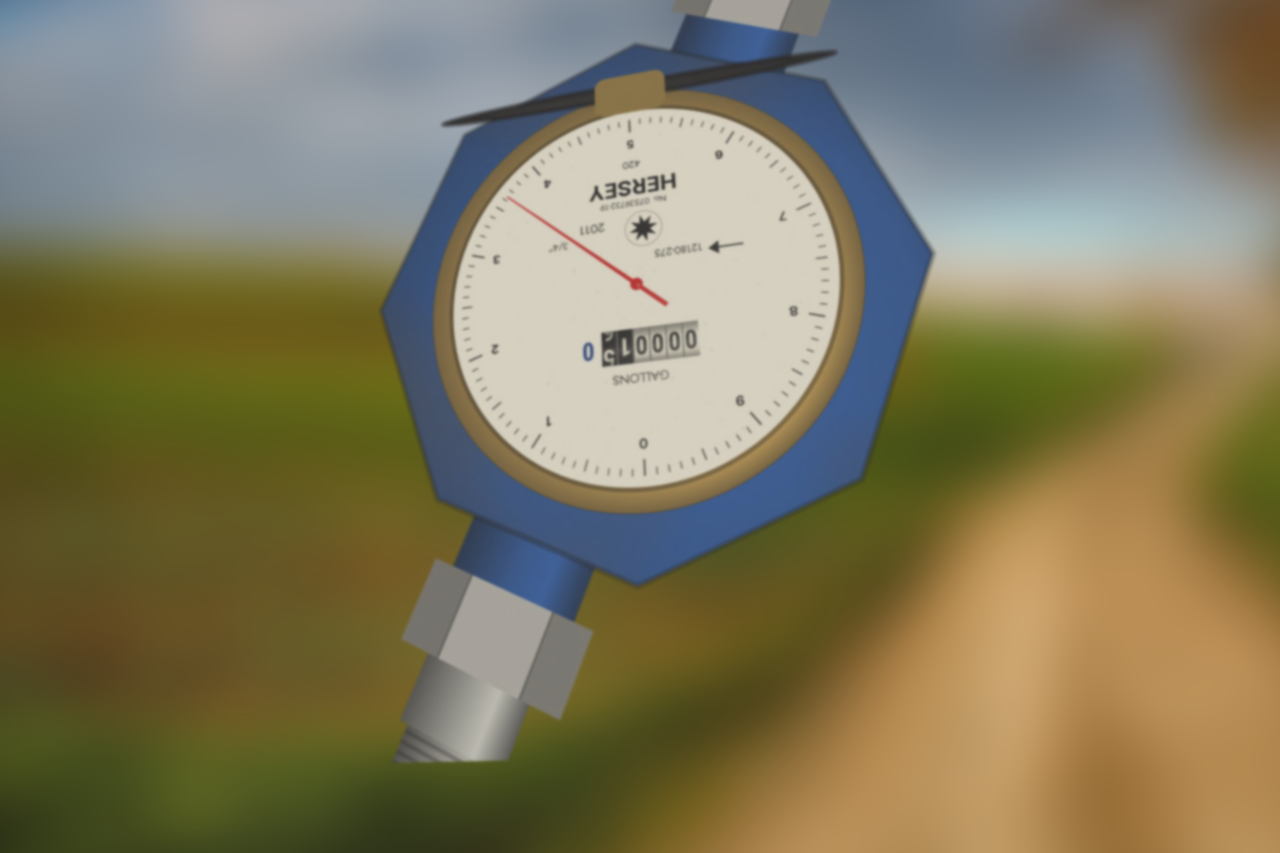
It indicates 153.6 gal
